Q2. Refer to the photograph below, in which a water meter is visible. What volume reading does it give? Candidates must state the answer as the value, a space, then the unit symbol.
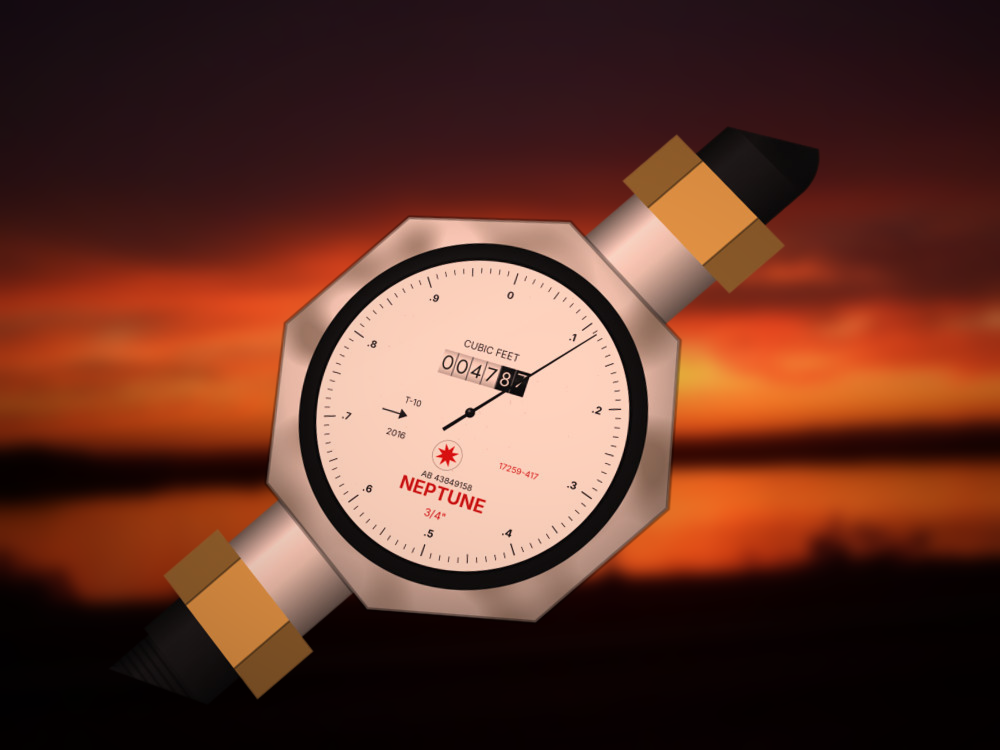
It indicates 4787.11 ft³
